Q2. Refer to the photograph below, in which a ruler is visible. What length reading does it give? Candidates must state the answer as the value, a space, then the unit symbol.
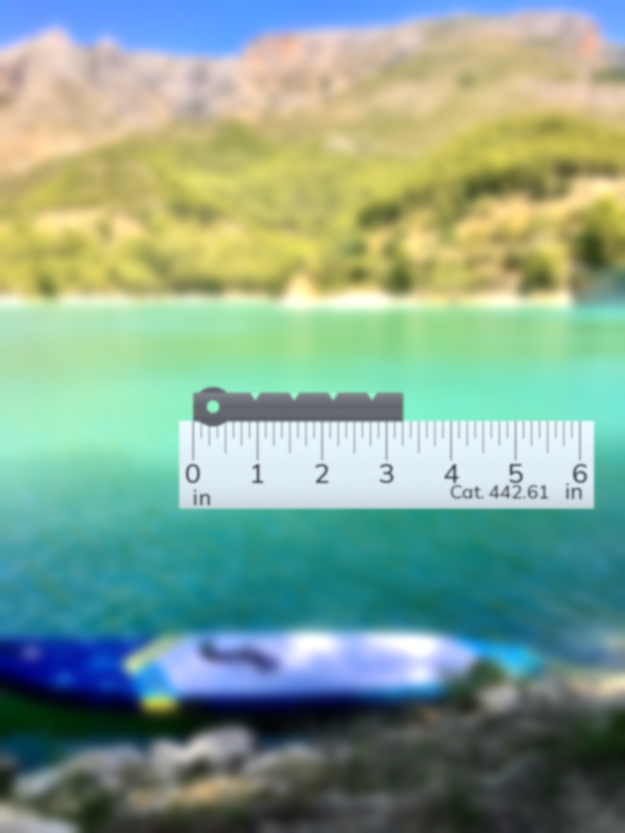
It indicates 3.25 in
